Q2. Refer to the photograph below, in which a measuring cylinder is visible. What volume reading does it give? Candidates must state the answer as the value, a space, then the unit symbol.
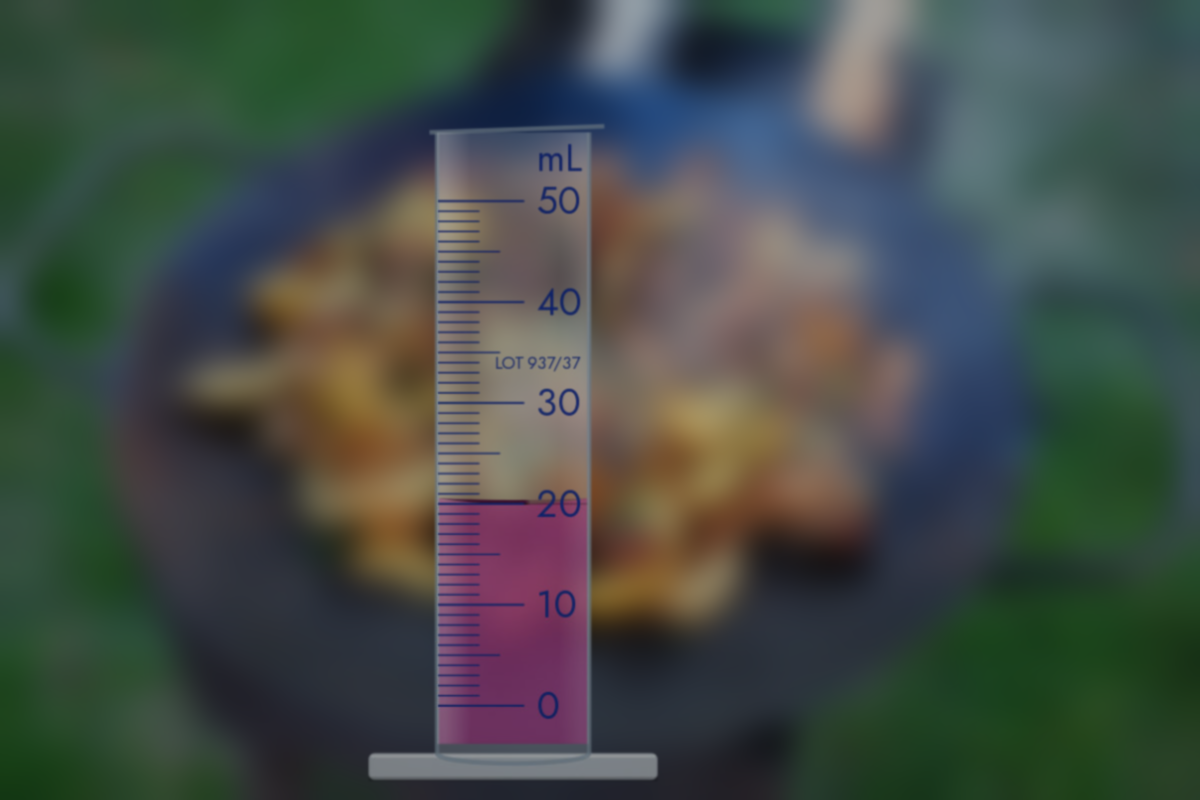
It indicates 20 mL
